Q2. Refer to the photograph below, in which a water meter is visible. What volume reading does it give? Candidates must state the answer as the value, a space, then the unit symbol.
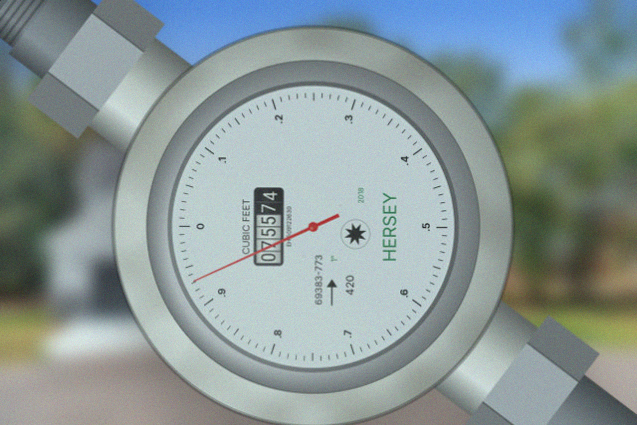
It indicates 75573.93 ft³
